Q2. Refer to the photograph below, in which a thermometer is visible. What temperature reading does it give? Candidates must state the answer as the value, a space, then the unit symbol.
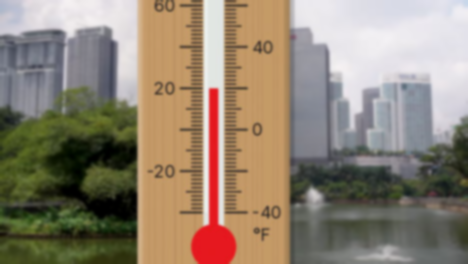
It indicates 20 °F
